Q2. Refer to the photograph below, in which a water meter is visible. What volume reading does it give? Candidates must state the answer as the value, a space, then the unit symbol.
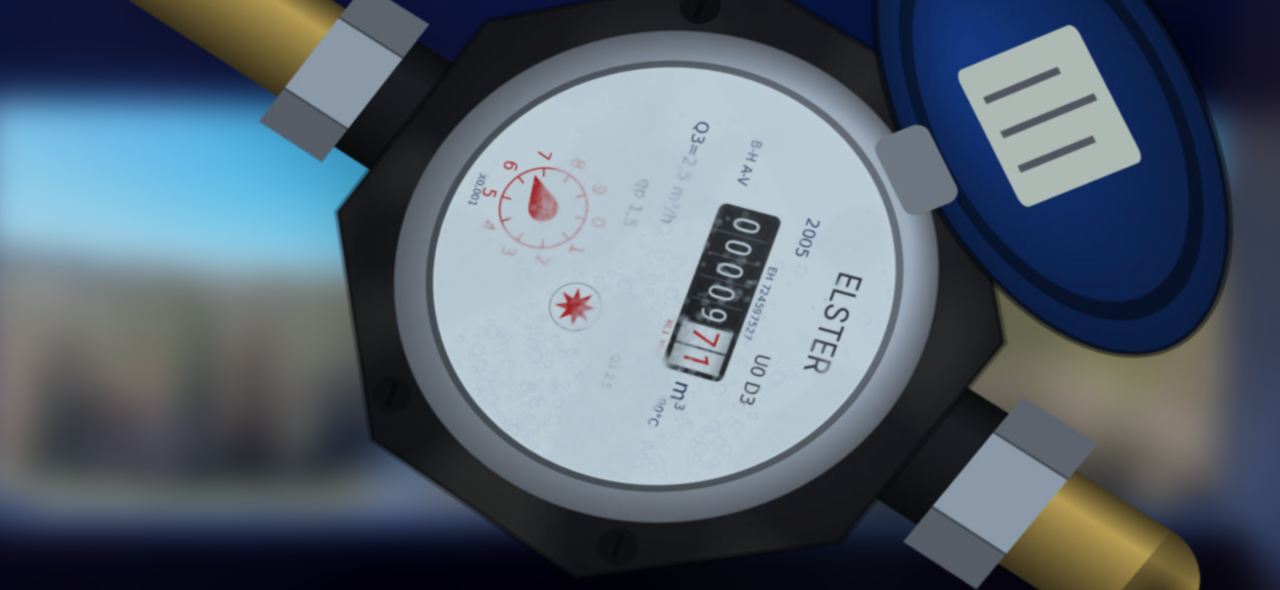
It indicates 9.716 m³
